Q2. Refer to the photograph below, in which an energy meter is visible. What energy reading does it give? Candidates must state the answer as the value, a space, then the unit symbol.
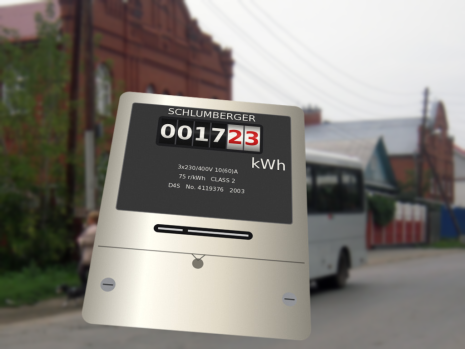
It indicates 17.23 kWh
